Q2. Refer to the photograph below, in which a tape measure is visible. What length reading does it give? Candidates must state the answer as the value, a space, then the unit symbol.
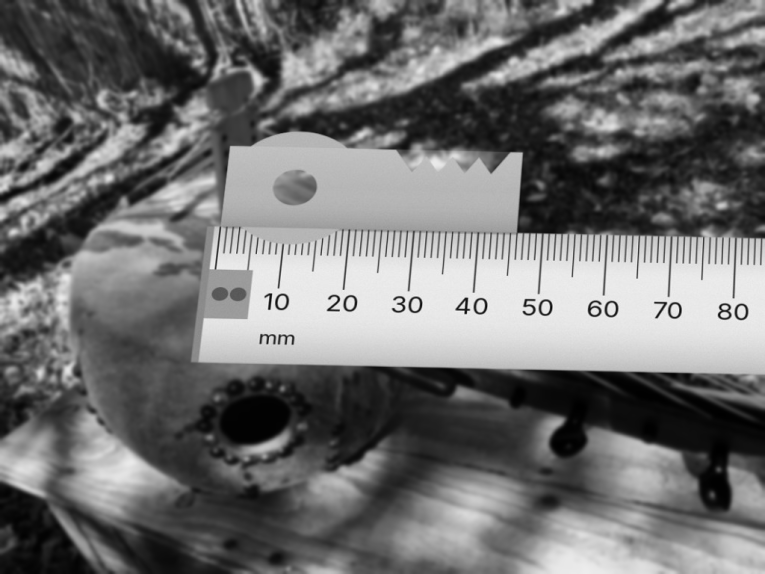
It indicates 46 mm
